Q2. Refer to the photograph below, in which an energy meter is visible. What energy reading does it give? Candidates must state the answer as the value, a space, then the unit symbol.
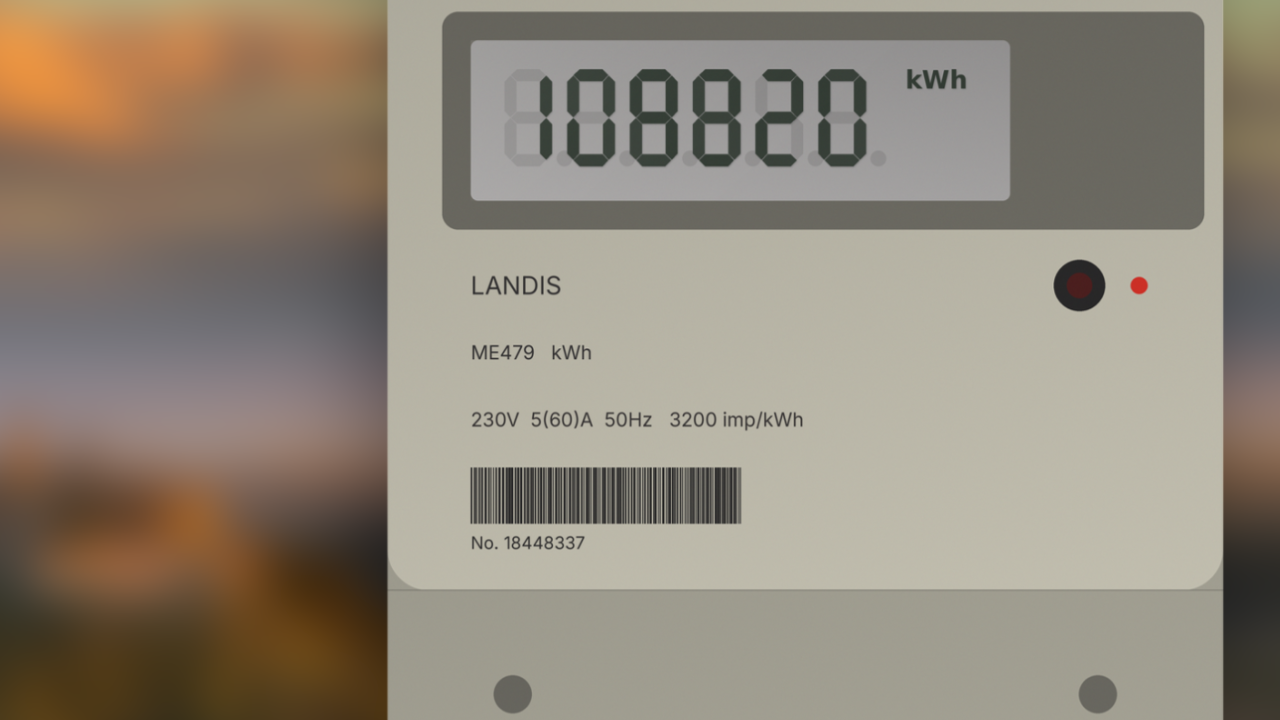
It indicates 108820 kWh
